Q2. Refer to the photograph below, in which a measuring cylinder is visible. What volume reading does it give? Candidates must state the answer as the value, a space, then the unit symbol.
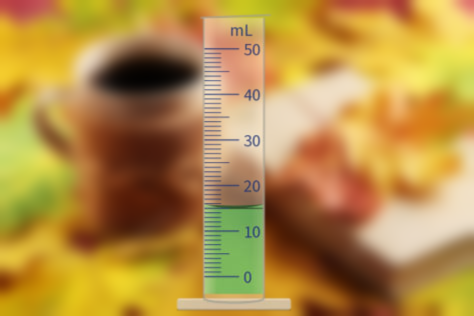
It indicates 15 mL
